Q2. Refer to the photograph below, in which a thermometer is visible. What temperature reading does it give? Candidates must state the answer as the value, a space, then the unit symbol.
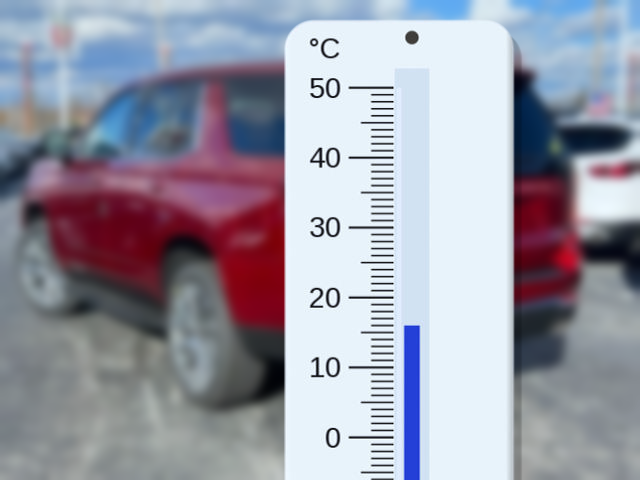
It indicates 16 °C
